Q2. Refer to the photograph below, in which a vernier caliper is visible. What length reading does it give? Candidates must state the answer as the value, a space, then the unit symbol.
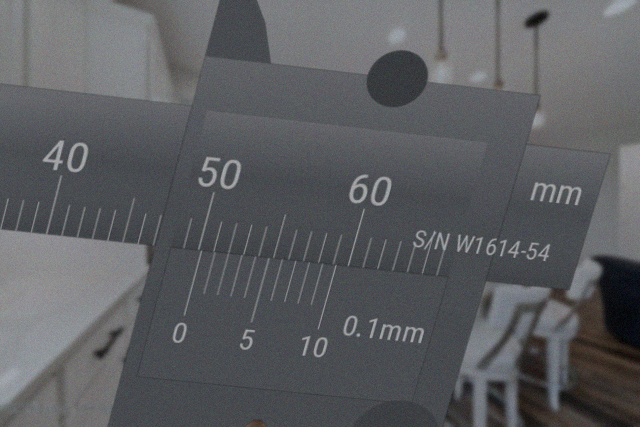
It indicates 50.2 mm
